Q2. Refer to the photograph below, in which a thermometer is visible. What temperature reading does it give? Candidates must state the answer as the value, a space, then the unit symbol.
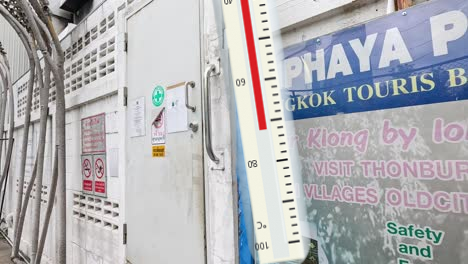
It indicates 72 °C
